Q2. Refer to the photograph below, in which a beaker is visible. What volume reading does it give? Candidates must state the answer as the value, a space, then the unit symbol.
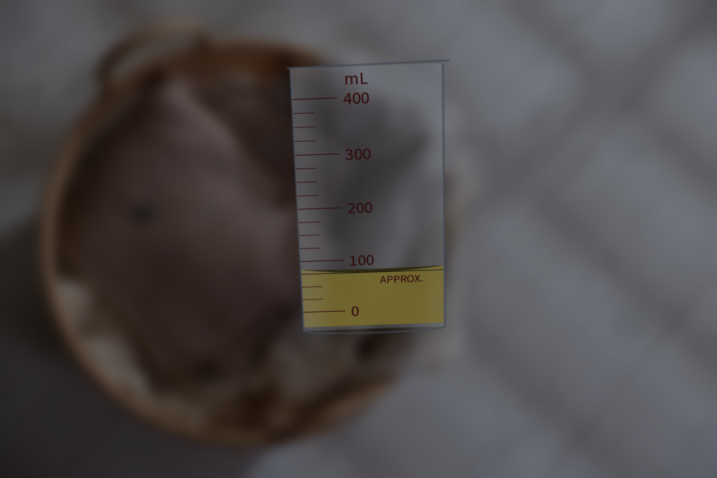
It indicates 75 mL
